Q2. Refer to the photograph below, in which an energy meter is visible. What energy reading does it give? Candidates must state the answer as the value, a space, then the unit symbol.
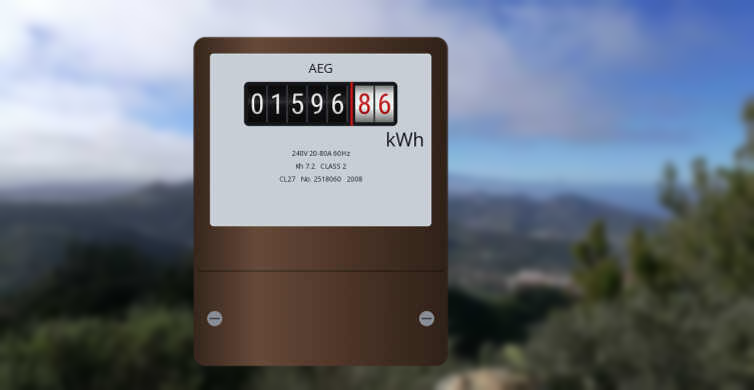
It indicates 1596.86 kWh
